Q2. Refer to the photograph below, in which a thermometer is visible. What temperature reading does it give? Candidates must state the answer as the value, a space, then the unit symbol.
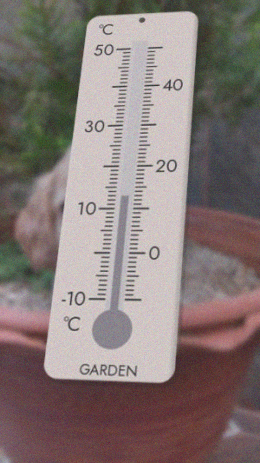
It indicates 13 °C
